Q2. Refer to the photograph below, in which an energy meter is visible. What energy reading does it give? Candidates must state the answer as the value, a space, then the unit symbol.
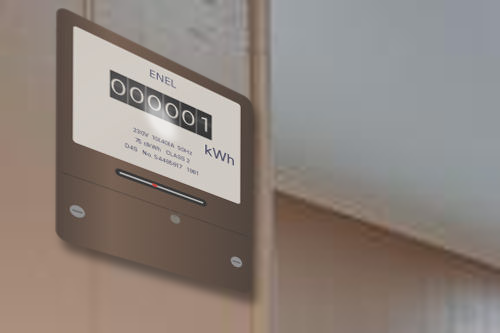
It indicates 1 kWh
